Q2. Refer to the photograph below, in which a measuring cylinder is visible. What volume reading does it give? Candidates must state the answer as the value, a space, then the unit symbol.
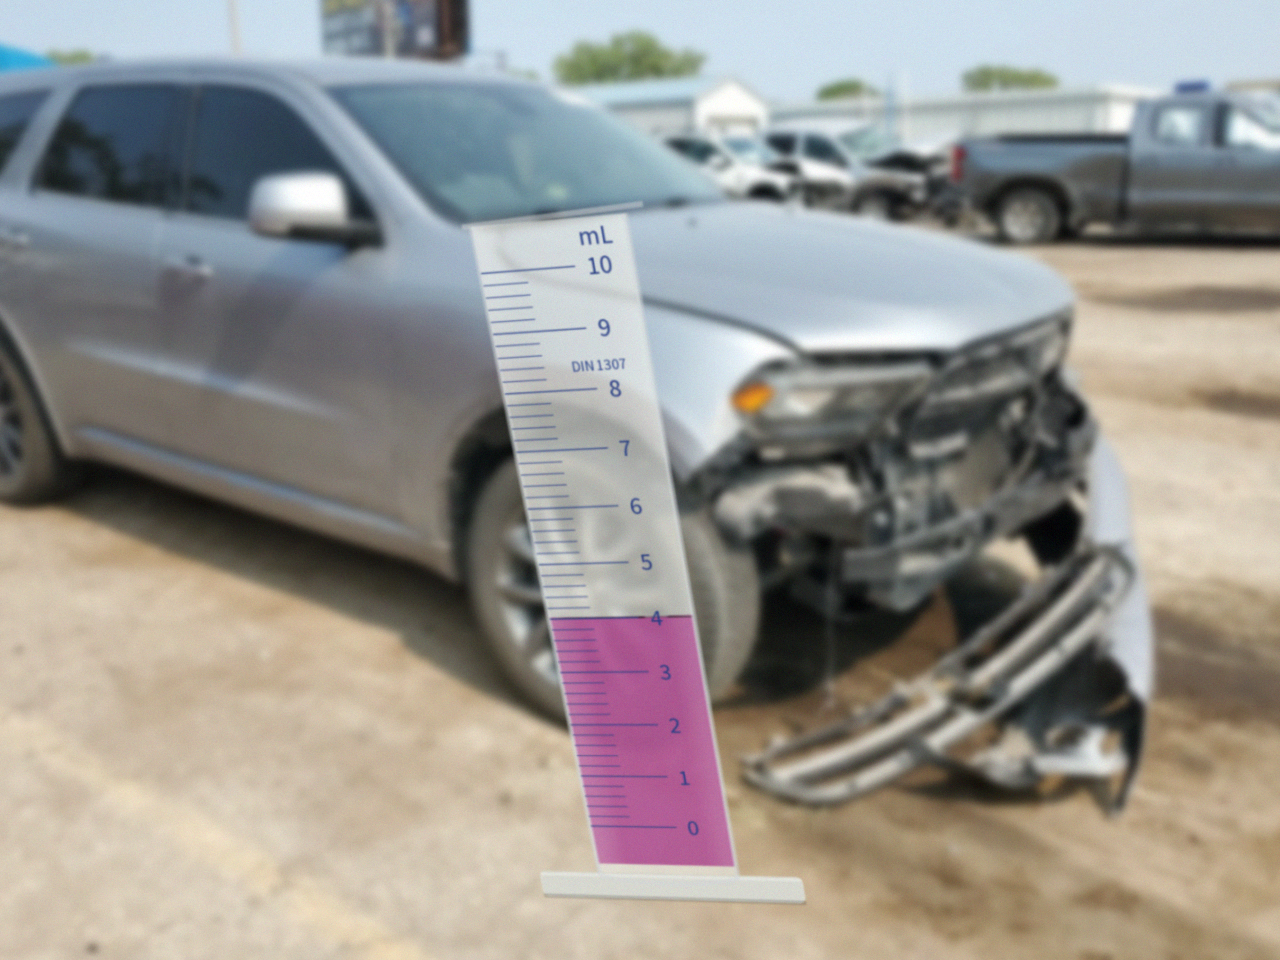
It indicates 4 mL
